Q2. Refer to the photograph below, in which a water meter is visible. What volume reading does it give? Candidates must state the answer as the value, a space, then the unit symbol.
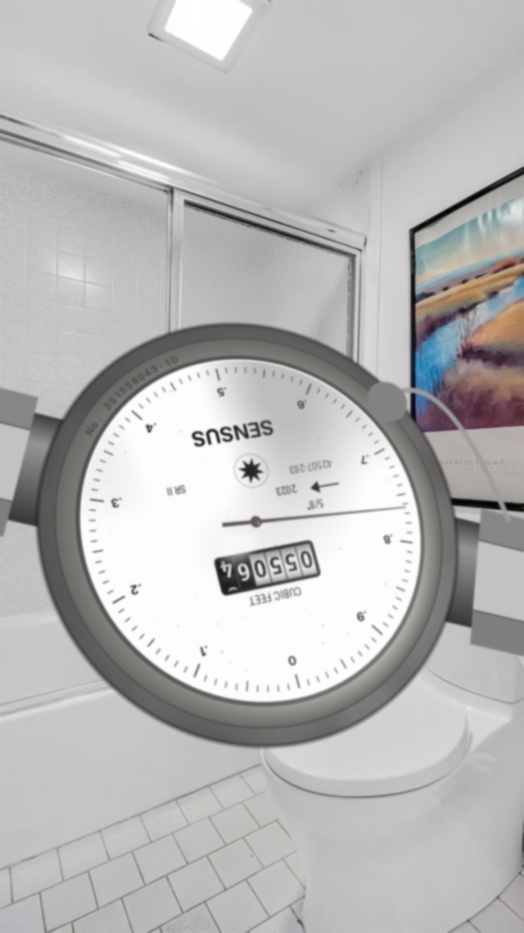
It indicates 55063.76 ft³
